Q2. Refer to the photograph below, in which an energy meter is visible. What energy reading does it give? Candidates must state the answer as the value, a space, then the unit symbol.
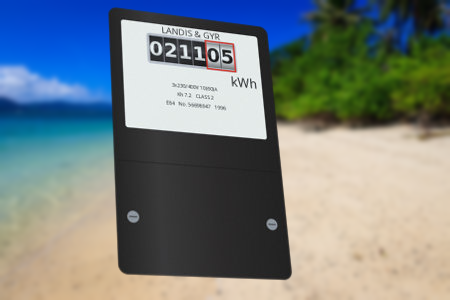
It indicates 211.05 kWh
